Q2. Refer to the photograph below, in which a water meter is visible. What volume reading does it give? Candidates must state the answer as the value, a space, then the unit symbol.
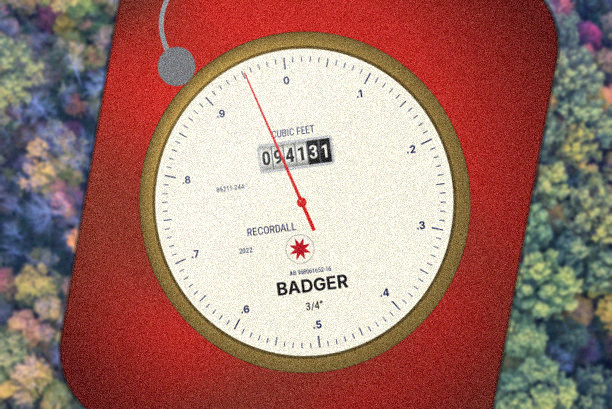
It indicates 94130.95 ft³
